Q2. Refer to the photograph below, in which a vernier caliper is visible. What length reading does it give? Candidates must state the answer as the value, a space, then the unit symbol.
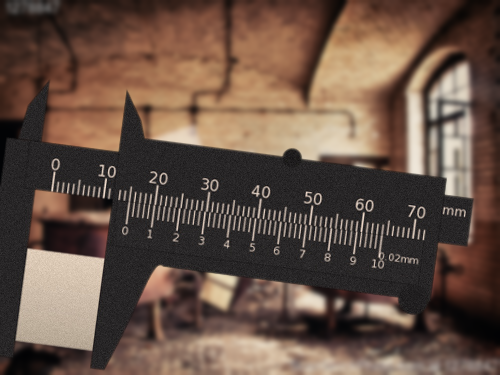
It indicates 15.0 mm
